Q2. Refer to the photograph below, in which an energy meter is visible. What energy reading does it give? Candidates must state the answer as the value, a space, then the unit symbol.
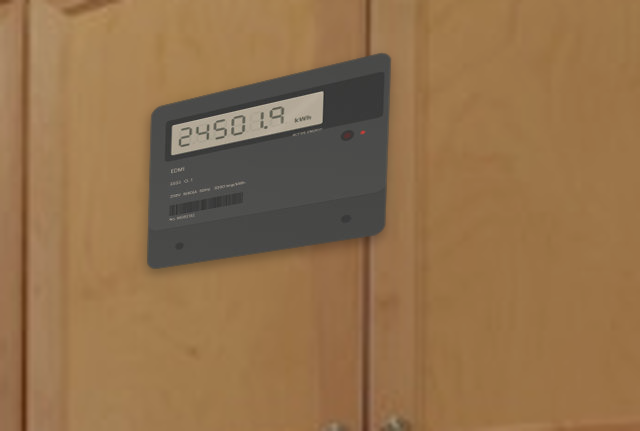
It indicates 24501.9 kWh
